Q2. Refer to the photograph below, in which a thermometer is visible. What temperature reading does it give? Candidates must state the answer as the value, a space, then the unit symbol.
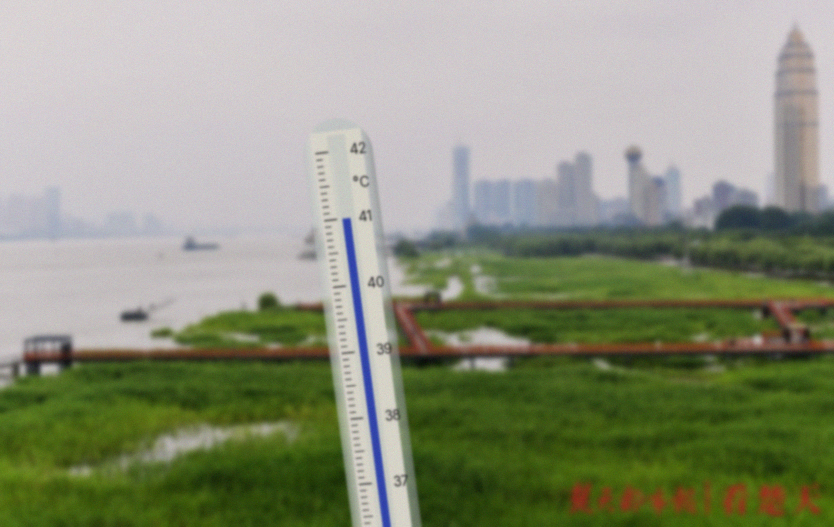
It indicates 41 °C
